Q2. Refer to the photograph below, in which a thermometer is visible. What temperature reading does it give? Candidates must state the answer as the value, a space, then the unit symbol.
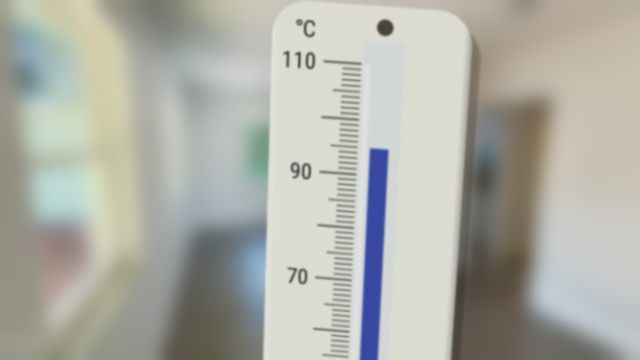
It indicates 95 °C
